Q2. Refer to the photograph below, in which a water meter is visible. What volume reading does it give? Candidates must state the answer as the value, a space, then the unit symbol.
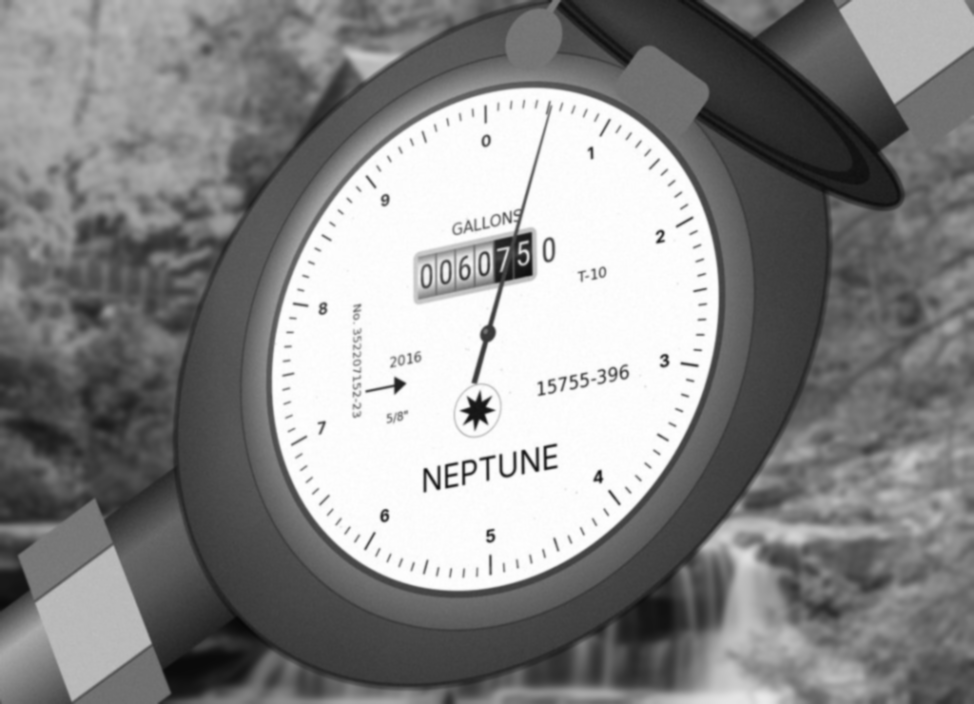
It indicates 60750.5 gal
